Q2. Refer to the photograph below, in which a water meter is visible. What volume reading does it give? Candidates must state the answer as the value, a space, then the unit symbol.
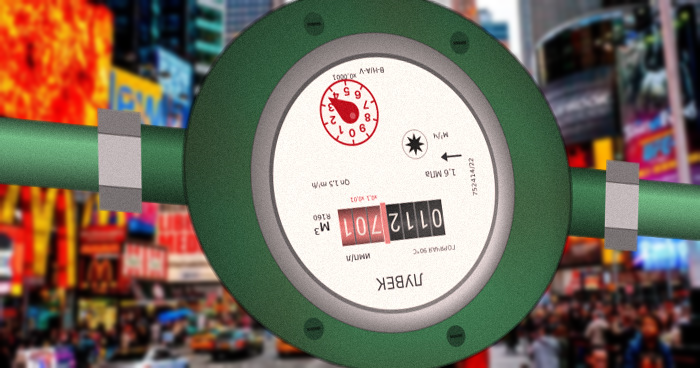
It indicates 112.7013 m³
